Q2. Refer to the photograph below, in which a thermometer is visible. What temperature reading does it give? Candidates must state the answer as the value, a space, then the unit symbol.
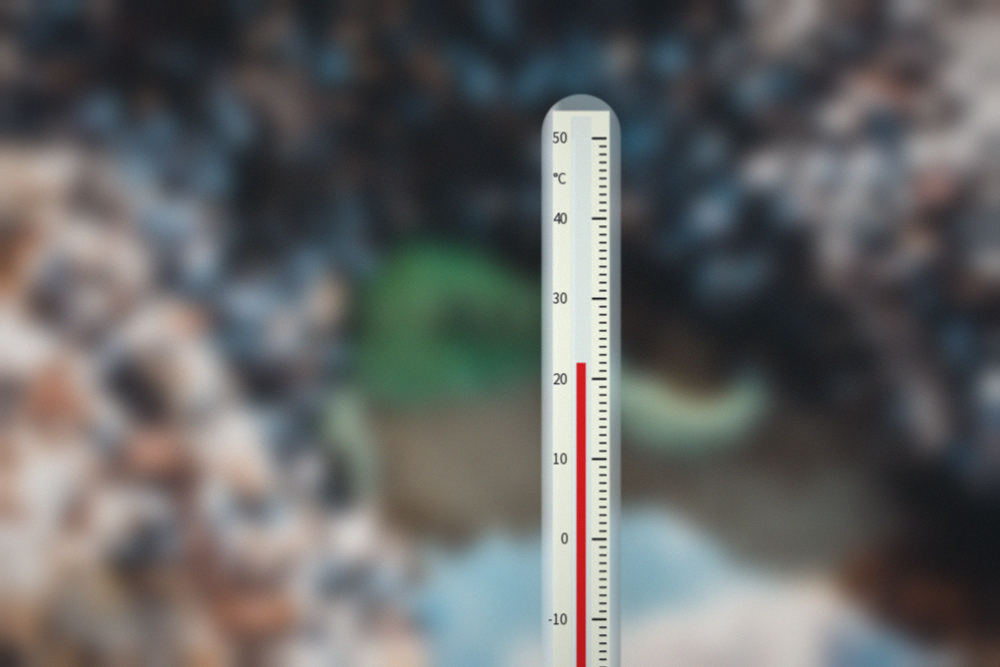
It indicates 22 °C
